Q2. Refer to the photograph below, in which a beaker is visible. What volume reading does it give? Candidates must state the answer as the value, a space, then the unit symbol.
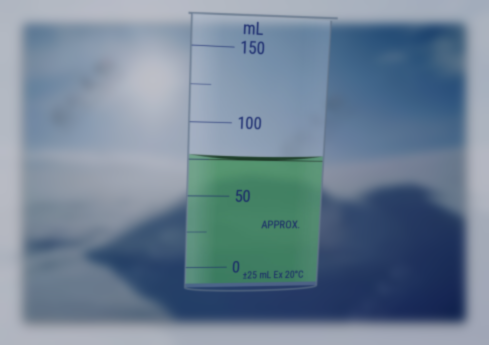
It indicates 75 mL
